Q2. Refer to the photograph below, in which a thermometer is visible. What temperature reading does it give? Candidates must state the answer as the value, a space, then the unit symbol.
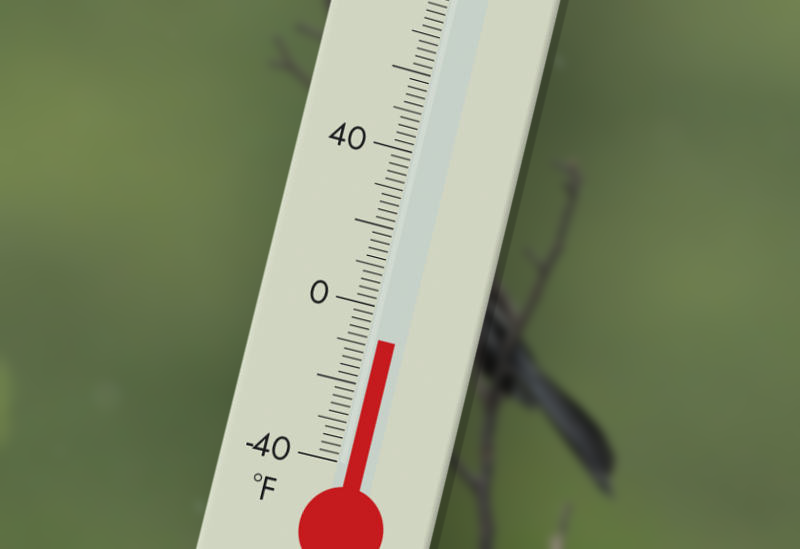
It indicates -8 °F
